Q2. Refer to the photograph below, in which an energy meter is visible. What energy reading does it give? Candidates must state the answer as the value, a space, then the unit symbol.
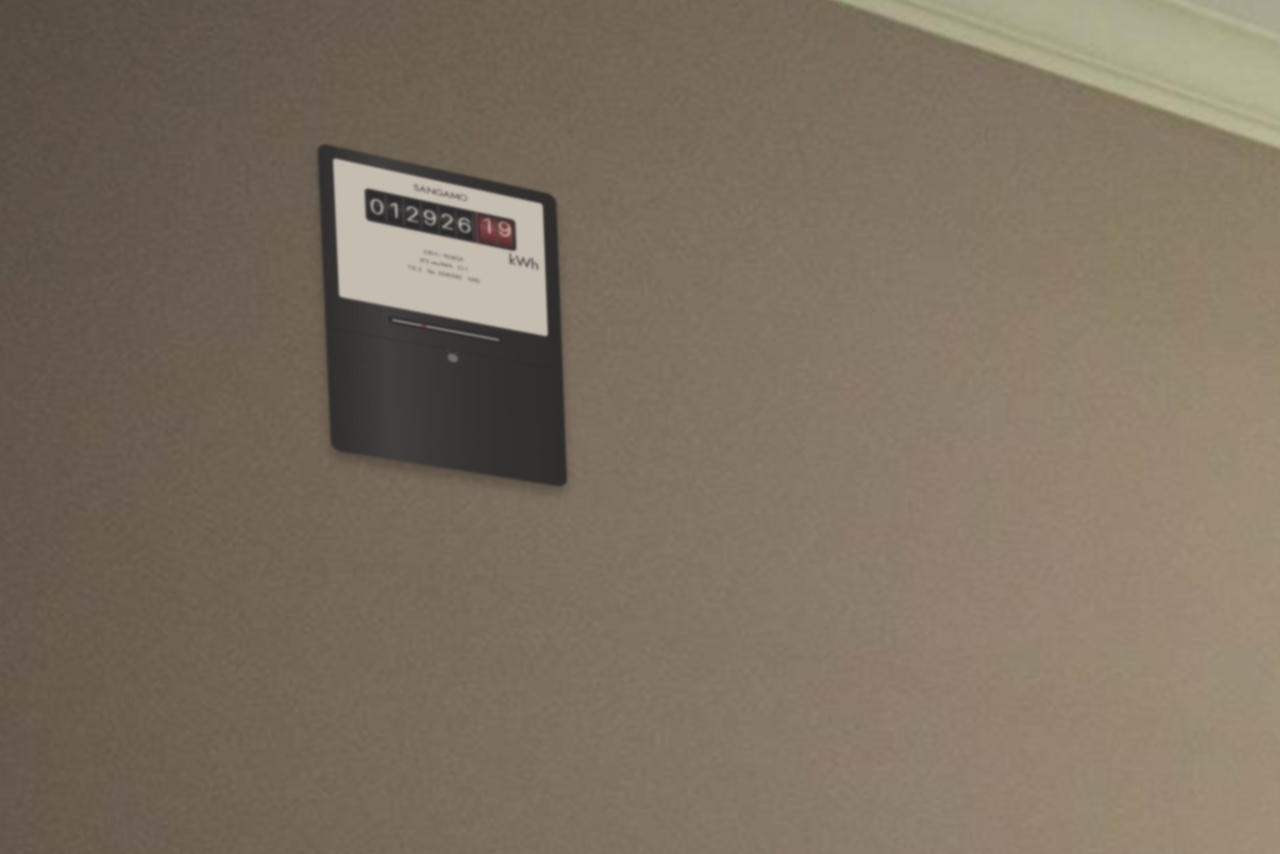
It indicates 12926.19 kWh
